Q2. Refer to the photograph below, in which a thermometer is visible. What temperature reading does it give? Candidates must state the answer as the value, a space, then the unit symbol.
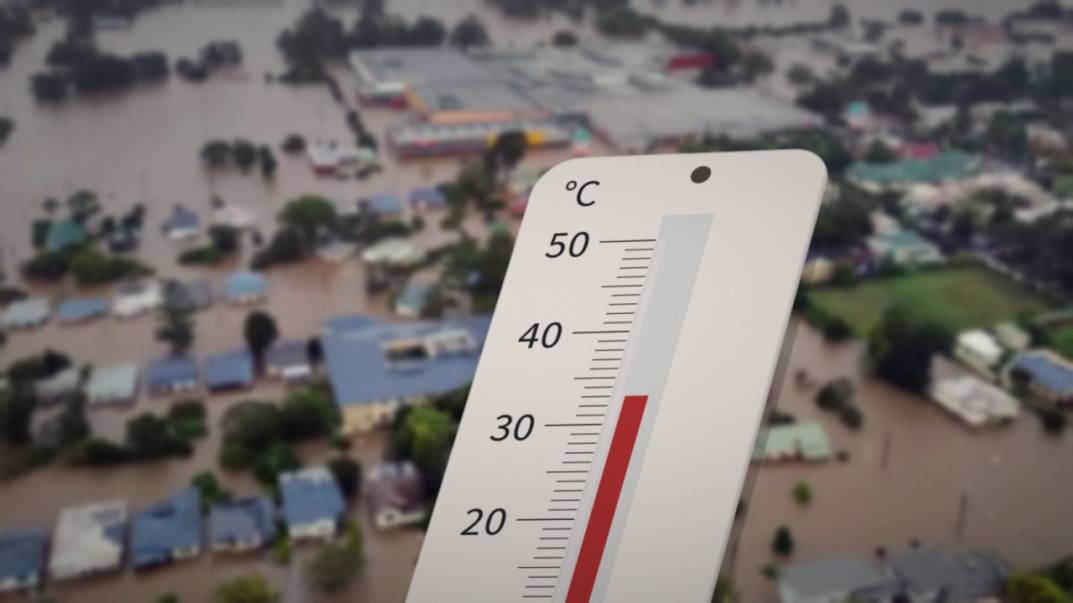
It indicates 33 °C
